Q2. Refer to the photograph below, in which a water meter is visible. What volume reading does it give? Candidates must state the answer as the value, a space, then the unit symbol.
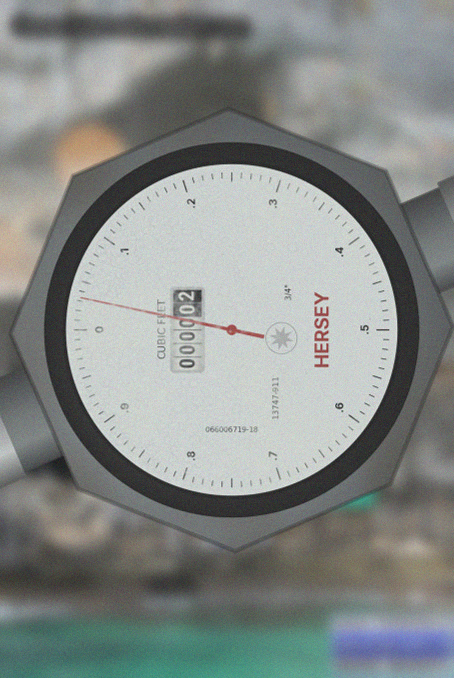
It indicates 2.03 ft³
